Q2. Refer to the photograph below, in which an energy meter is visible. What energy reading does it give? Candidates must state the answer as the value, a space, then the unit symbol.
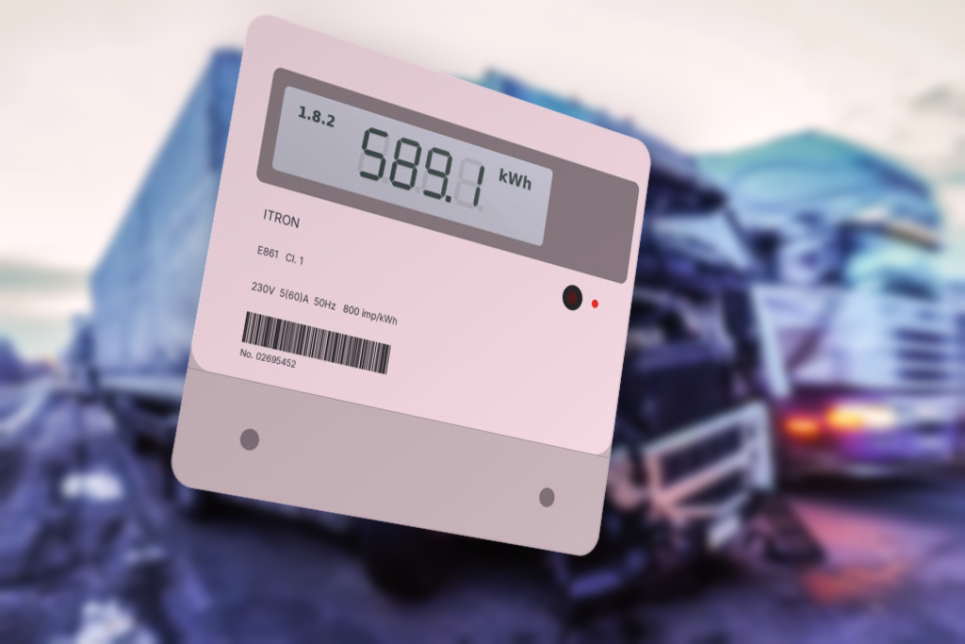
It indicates 589.1 kWh
